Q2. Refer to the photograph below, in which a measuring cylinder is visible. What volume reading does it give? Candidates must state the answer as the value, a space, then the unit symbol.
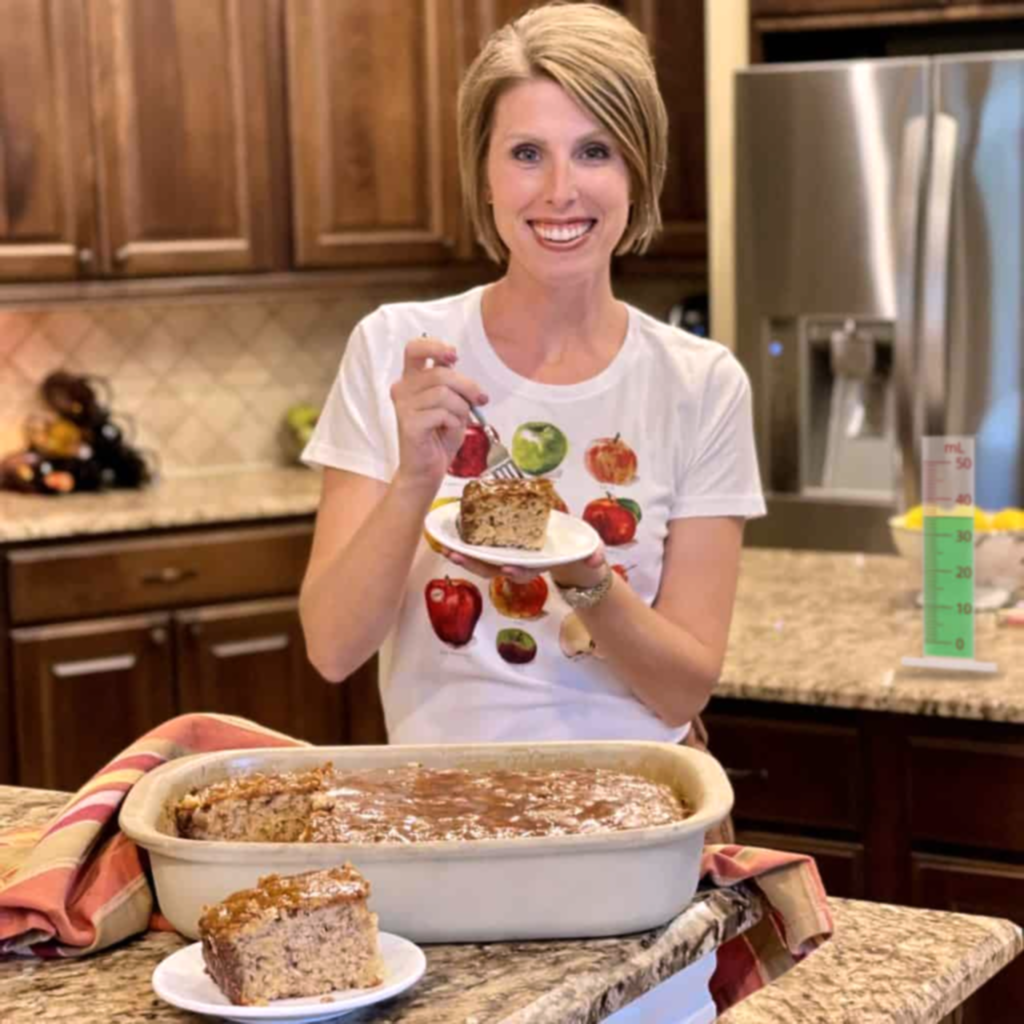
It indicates 35 mL
